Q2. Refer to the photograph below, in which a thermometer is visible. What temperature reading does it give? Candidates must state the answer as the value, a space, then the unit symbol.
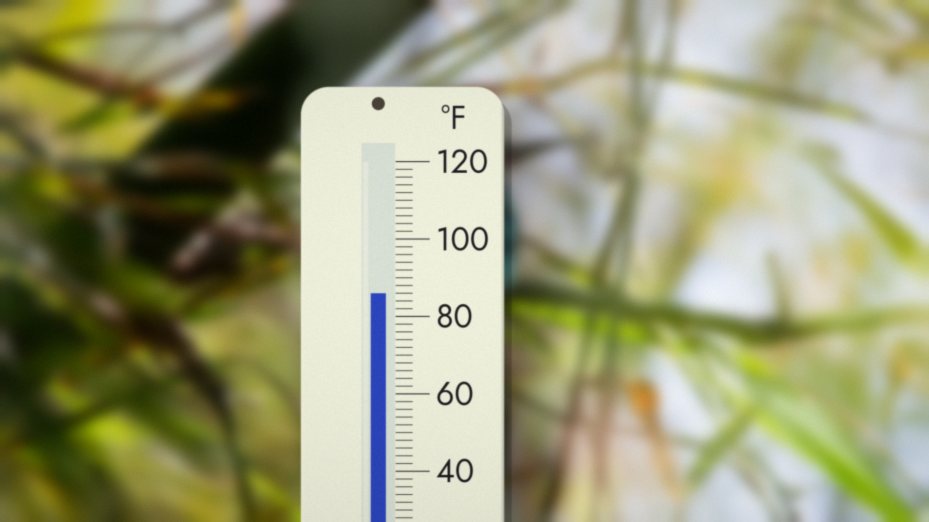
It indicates 86 °F
